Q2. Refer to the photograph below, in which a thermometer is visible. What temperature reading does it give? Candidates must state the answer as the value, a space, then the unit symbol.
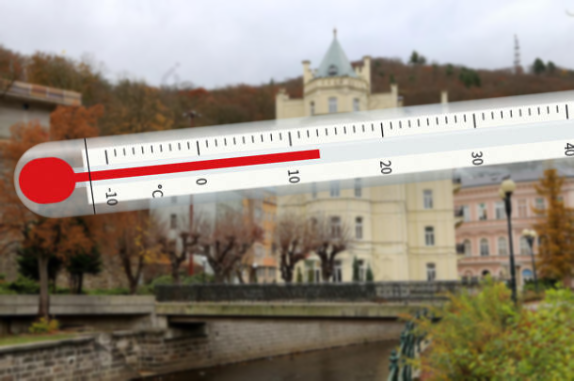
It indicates 13 °C
